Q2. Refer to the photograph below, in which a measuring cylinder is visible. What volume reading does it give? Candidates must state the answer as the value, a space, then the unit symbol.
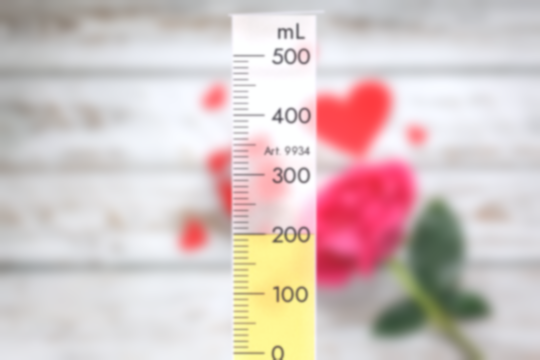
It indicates 200 mL
